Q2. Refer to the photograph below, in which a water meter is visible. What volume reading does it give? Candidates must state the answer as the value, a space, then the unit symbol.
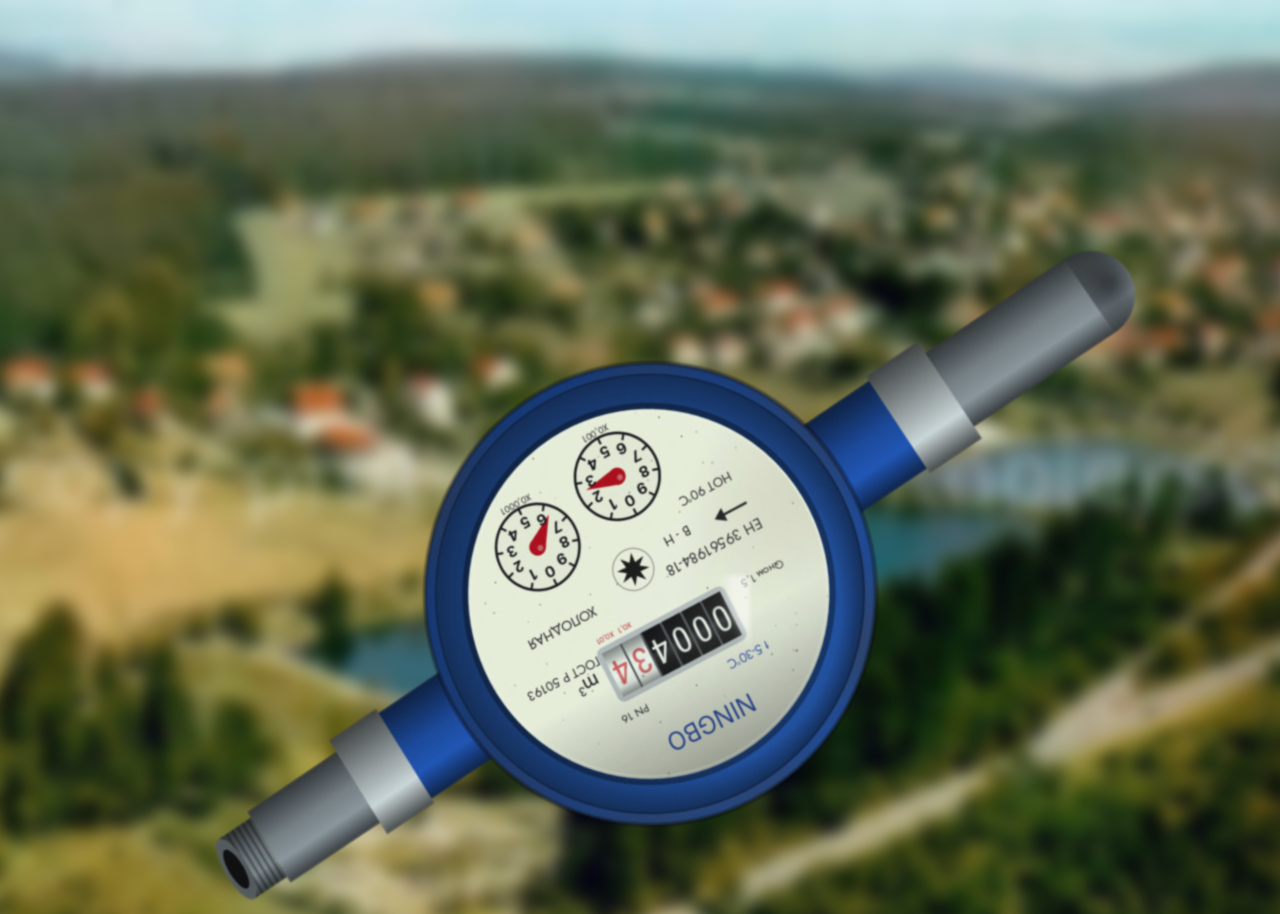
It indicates 4.3426 m³
